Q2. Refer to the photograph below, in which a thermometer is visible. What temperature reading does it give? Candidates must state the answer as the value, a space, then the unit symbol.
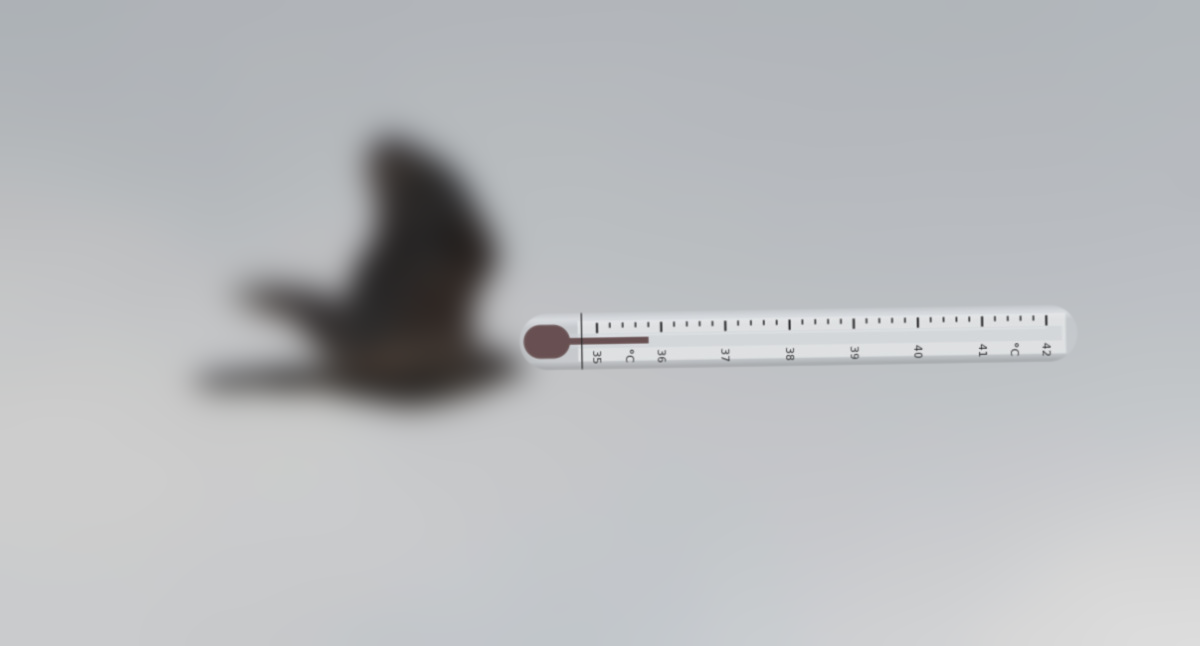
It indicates 35.8 °C
